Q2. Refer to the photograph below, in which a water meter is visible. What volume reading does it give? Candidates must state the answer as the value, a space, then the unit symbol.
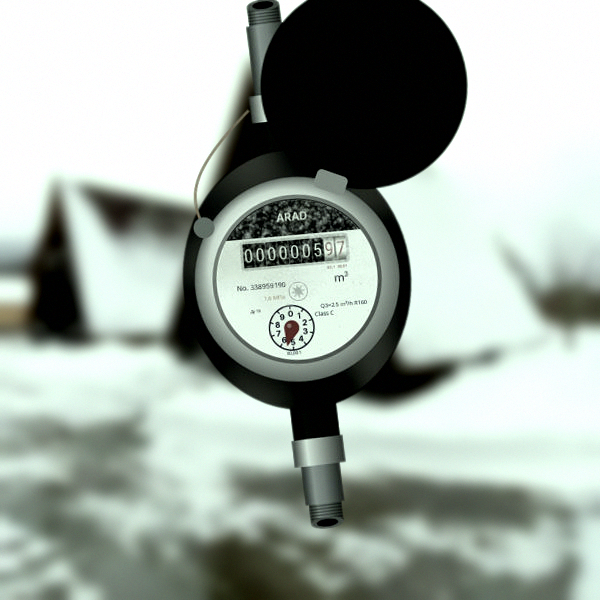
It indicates 5.975 m³
